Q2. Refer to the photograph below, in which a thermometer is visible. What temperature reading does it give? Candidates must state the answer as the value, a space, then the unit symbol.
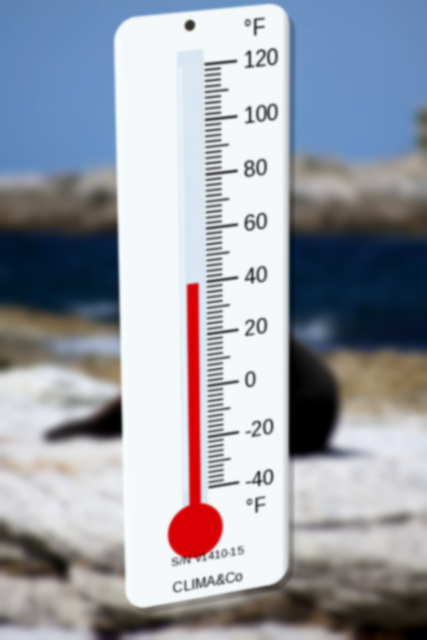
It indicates 40 °F
